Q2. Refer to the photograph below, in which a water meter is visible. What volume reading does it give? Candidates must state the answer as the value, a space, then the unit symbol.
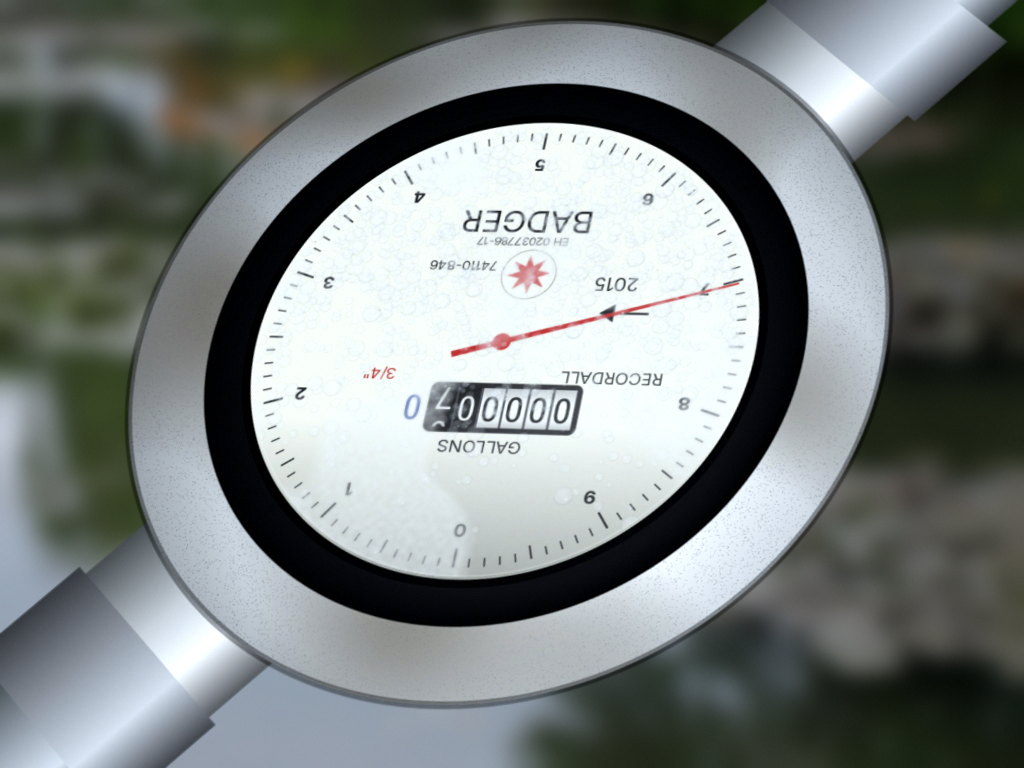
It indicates 67.0 gal
